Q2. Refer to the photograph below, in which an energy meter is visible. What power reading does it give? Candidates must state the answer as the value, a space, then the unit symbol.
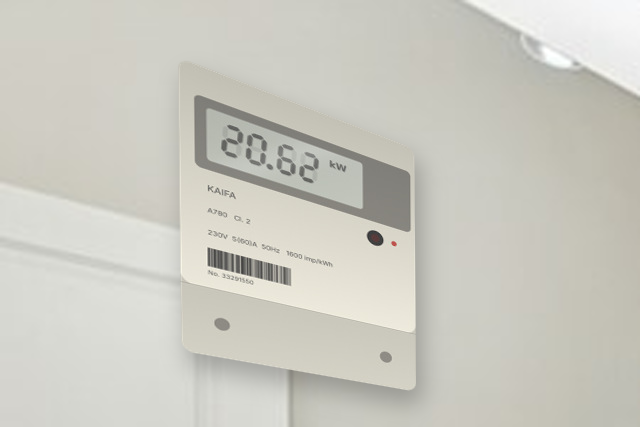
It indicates 20.62 kW
